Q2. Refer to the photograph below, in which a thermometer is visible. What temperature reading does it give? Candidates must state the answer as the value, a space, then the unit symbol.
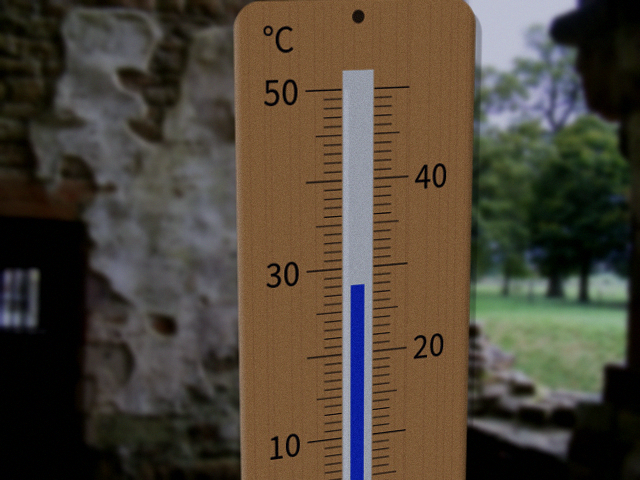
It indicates 28 °C
